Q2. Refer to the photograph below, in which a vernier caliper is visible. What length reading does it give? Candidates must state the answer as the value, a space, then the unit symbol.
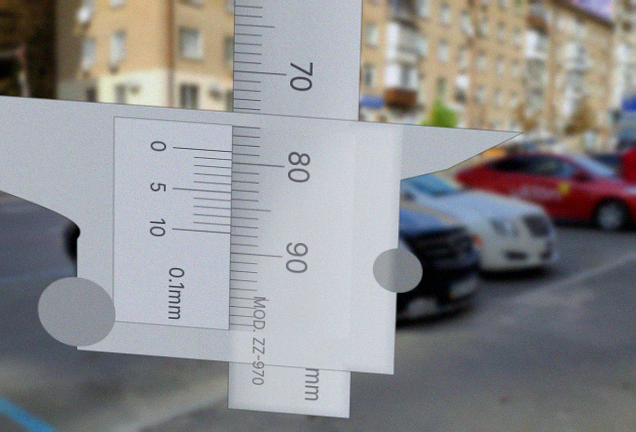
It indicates 78.8 mm
